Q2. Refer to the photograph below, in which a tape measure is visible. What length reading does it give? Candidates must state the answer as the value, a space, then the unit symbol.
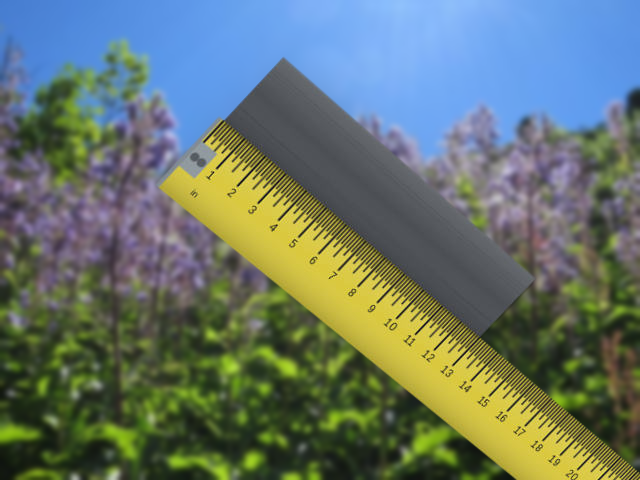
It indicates 13 in
